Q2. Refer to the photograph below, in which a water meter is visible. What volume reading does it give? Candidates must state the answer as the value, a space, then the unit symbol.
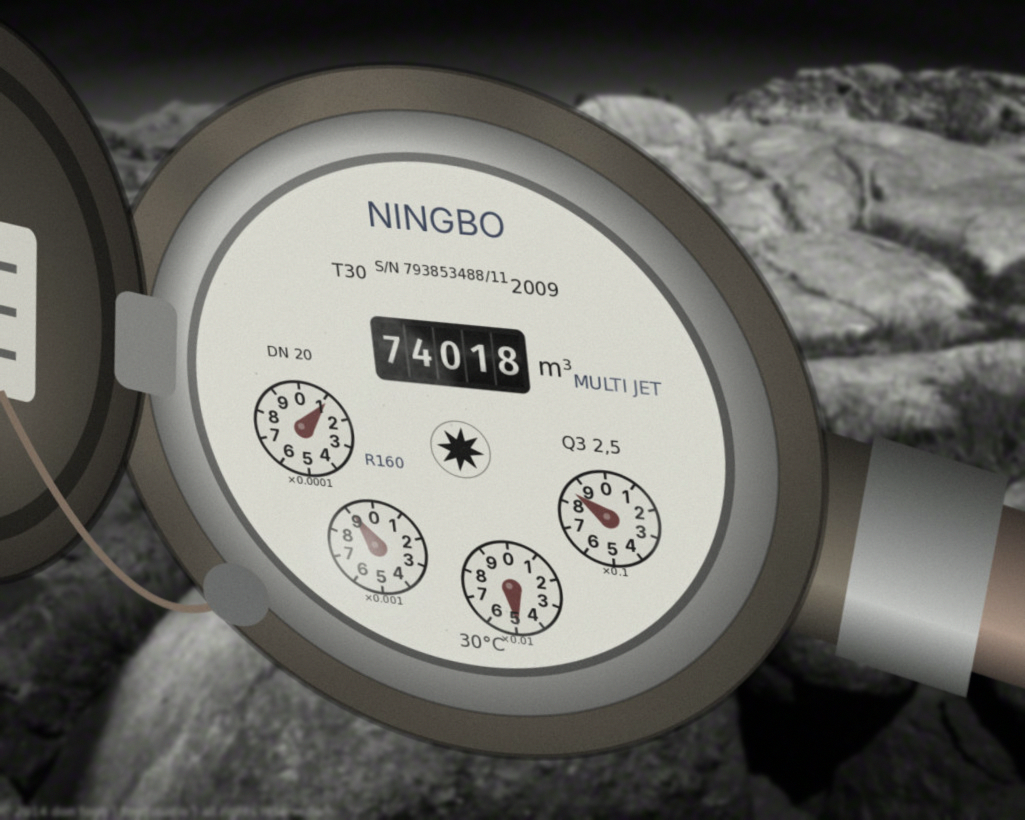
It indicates 74018.8491 m³
